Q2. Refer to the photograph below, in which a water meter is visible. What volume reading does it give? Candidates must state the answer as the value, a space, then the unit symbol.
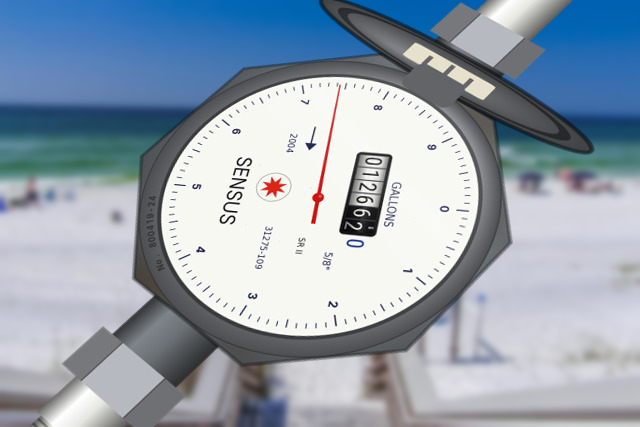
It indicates 126617.4 gal
